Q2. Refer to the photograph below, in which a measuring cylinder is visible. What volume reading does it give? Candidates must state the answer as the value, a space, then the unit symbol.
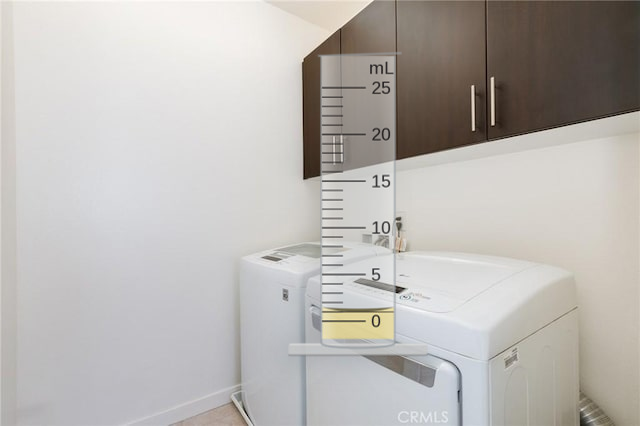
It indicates 1 mL
